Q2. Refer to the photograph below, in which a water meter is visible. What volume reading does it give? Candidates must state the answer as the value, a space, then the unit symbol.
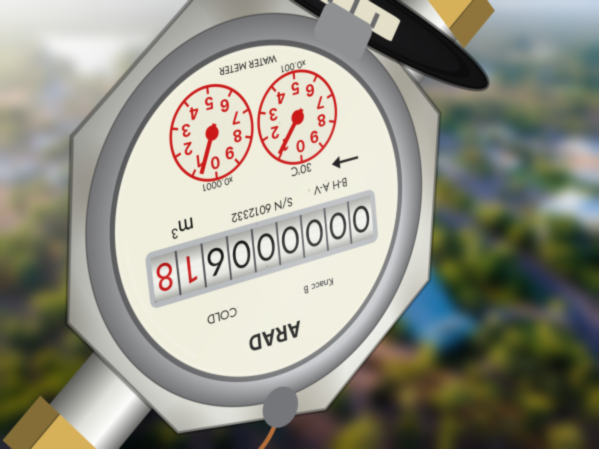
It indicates 6.1810 m³
